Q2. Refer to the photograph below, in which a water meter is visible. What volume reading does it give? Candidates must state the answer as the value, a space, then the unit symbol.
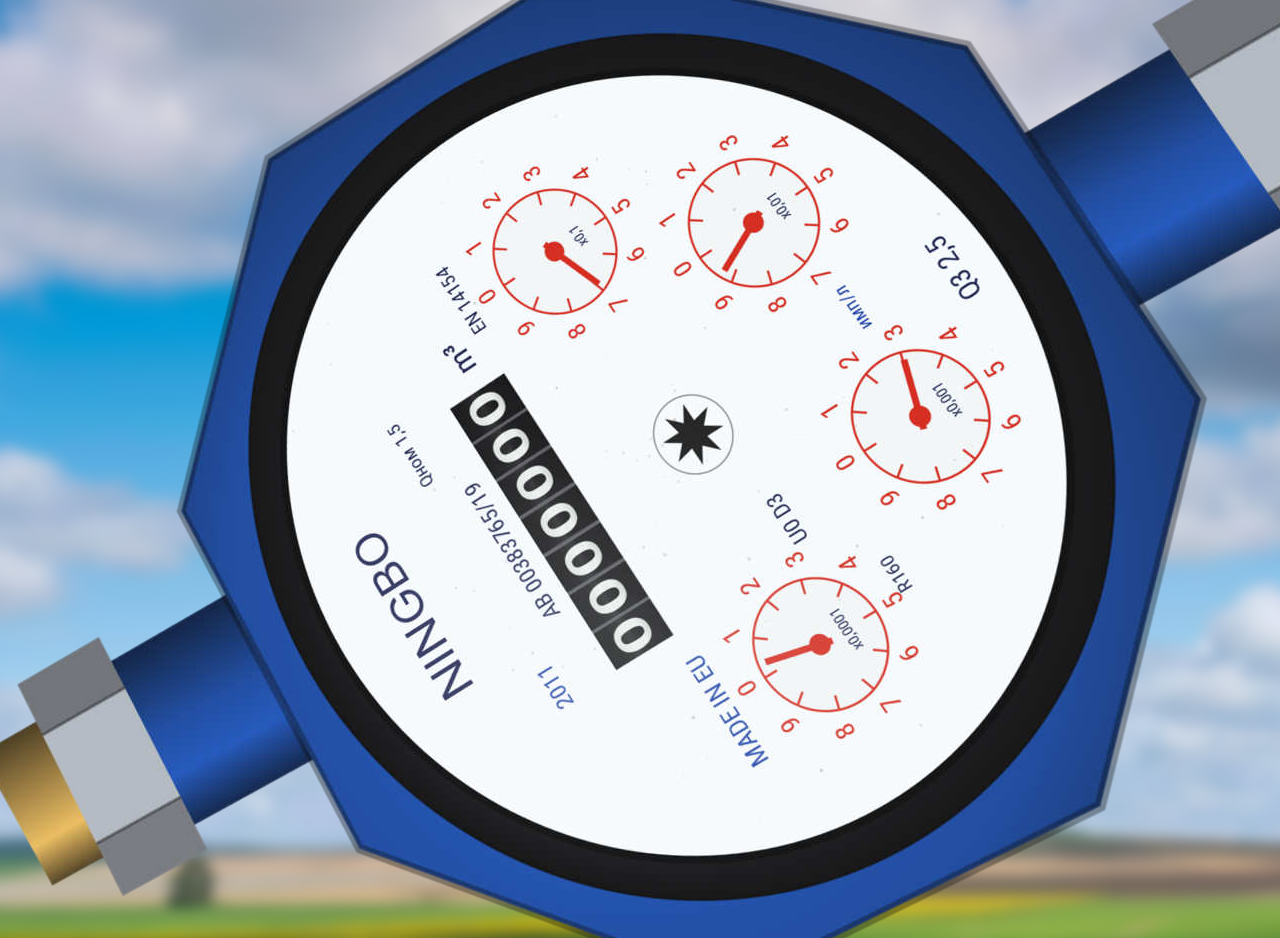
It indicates 0.6930 m³
